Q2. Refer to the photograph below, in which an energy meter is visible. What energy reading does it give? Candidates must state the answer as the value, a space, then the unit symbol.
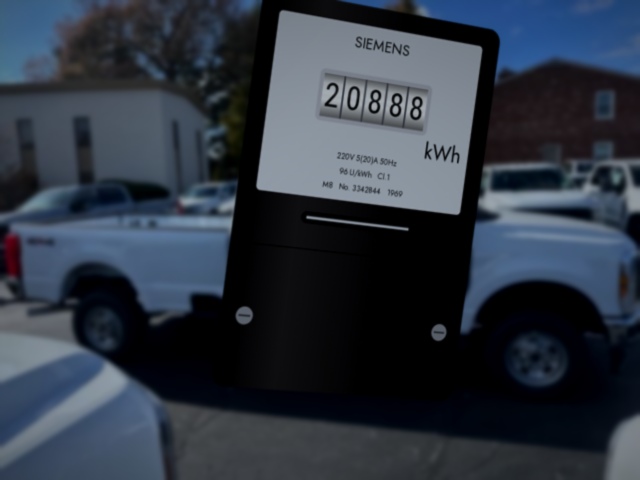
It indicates 20888 kWh
